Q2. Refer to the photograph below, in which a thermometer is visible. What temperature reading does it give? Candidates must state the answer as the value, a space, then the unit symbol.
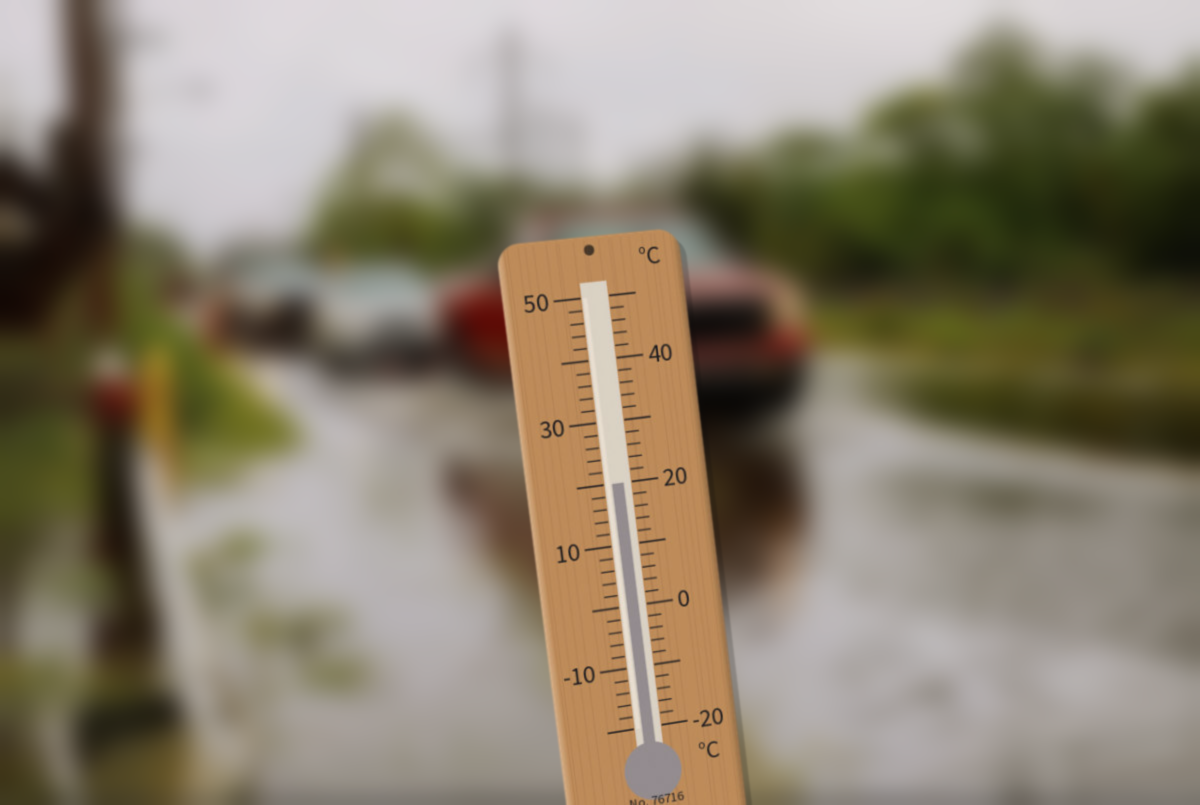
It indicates 20 °C
